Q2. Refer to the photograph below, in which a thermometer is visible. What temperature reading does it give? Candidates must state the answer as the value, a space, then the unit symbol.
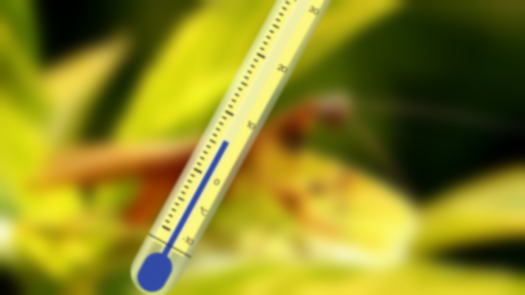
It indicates 6 °C
